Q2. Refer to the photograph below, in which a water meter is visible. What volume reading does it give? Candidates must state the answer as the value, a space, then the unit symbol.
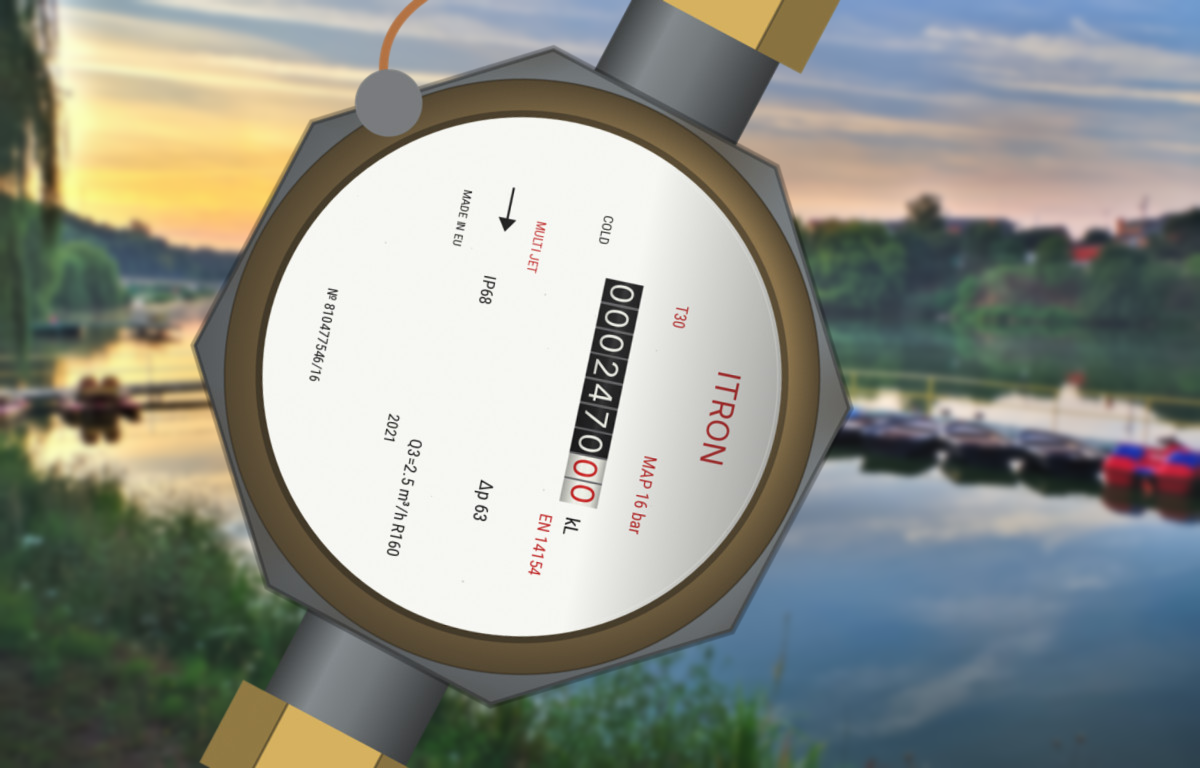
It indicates 2470.00 kL
